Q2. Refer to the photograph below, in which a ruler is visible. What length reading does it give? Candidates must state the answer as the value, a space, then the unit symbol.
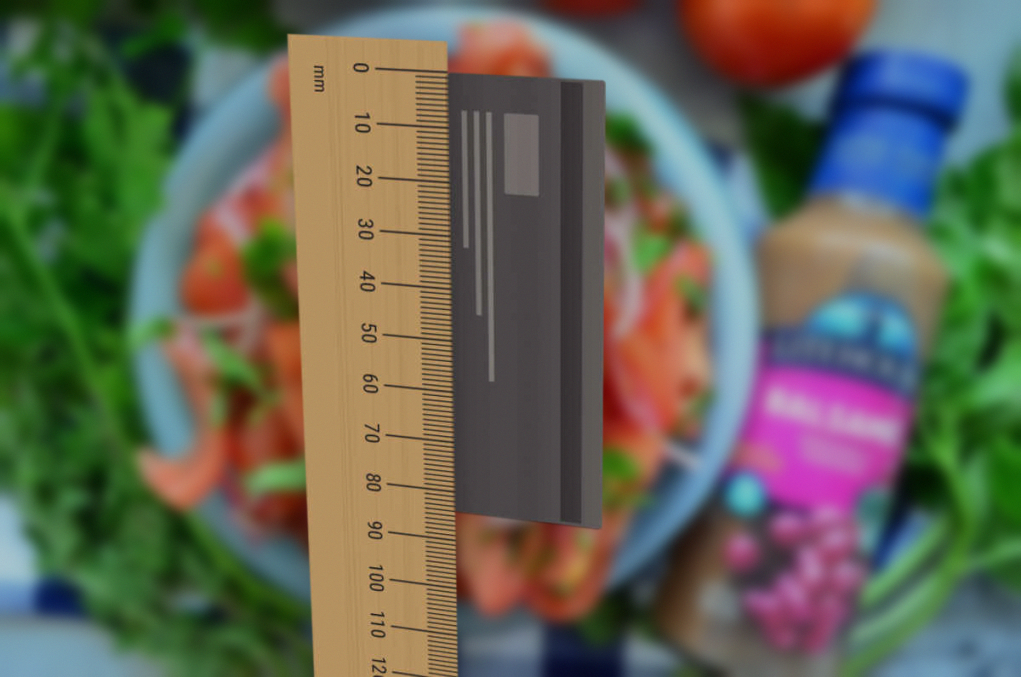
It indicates 84 mm
